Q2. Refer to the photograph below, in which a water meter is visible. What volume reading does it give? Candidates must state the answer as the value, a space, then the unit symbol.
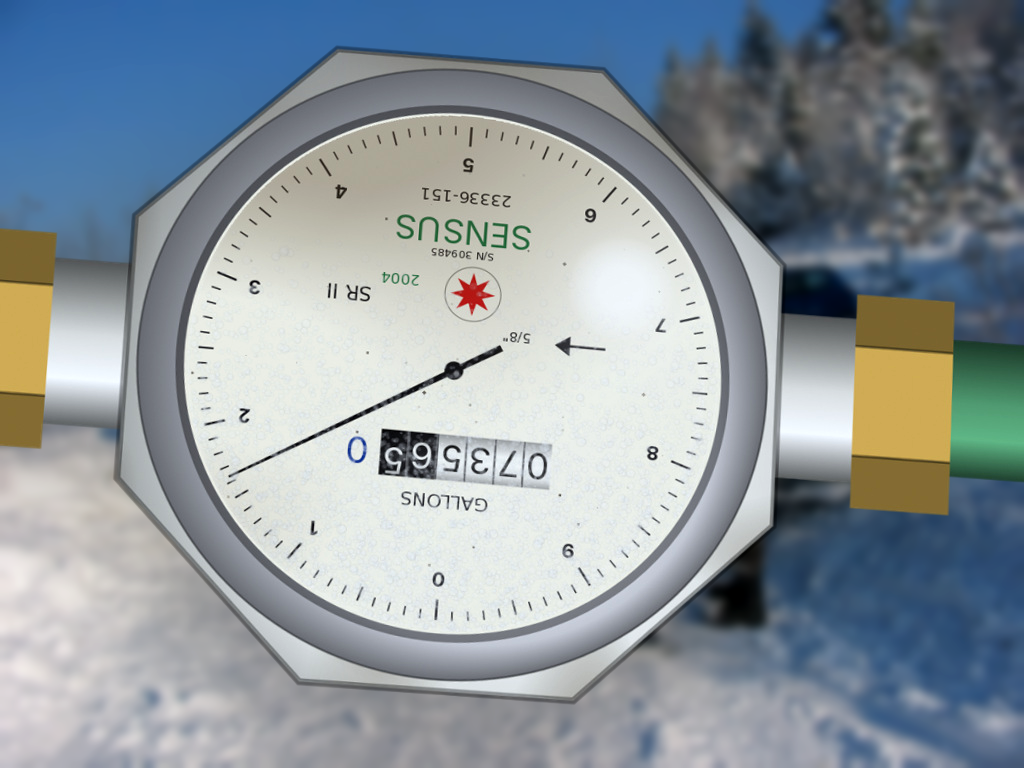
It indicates 735651.6 gal
